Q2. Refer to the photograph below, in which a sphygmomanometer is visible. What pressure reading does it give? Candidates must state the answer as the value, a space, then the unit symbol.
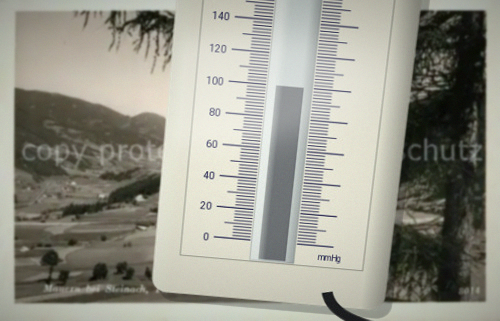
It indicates 100 mmHg
